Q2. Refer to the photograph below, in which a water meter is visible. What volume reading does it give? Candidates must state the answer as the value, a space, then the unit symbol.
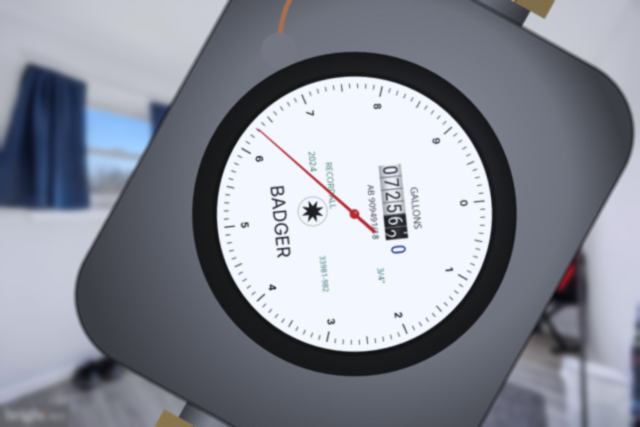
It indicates 725616.3 gal
